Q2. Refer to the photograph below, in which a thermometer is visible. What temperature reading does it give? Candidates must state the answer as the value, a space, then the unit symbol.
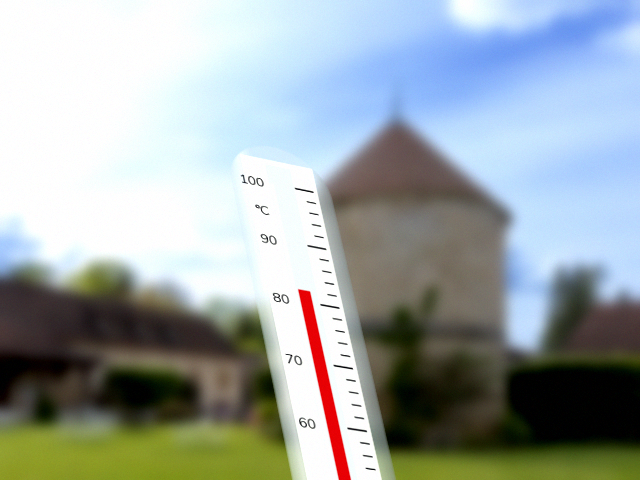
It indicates 82 °C
